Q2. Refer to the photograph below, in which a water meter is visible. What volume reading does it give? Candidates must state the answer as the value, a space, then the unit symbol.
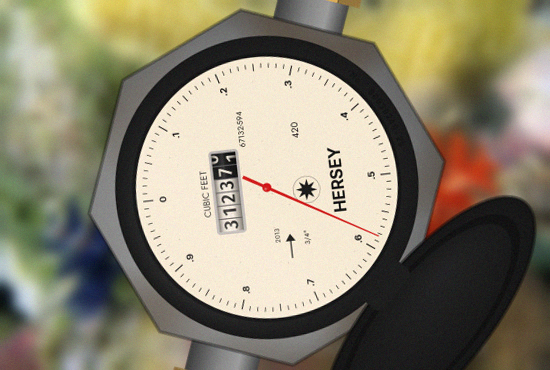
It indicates 312370.58 ft³
